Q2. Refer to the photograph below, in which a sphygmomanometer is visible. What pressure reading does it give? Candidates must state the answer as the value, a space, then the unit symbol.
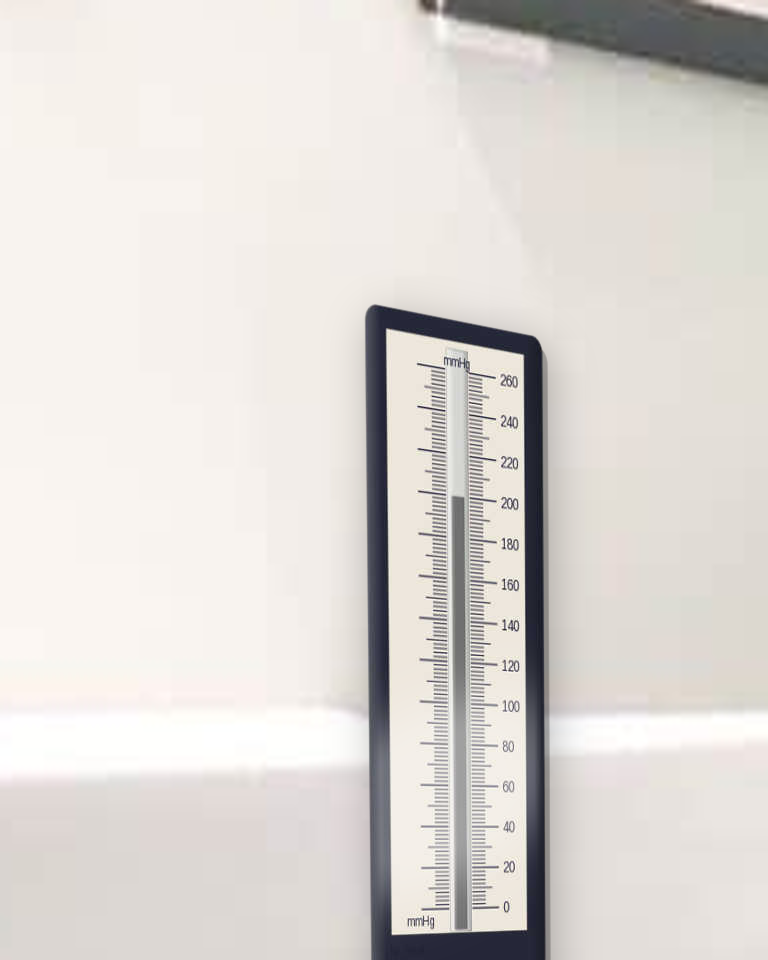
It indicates 200 mmHg
